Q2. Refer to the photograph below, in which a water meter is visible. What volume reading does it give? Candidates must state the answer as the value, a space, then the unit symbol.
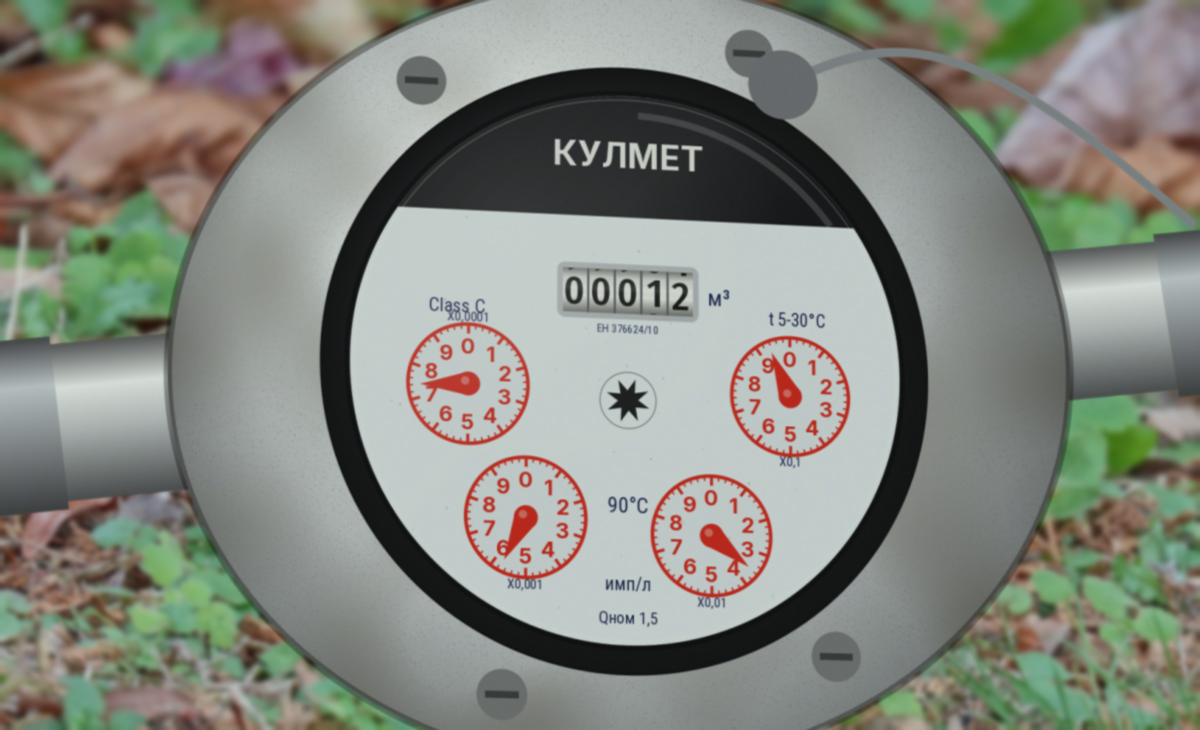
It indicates 11.9357 m³
